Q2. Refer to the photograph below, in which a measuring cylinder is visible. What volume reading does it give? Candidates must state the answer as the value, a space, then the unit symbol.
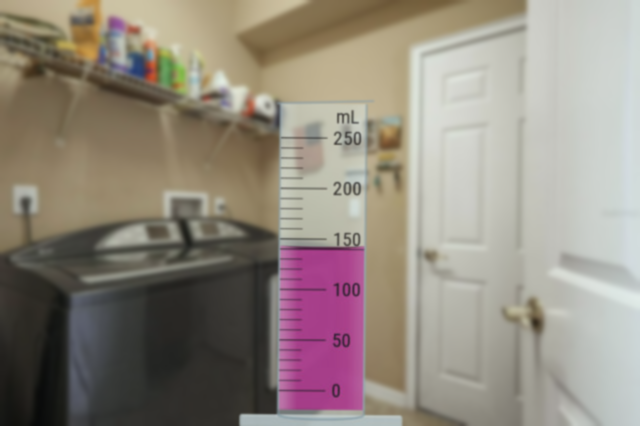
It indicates 140 mL
